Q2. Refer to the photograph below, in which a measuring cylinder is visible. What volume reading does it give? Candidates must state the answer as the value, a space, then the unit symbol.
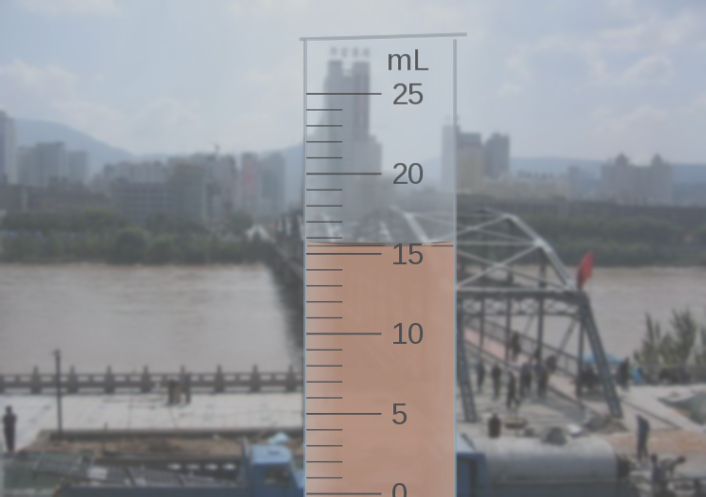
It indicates 15.5 mL
